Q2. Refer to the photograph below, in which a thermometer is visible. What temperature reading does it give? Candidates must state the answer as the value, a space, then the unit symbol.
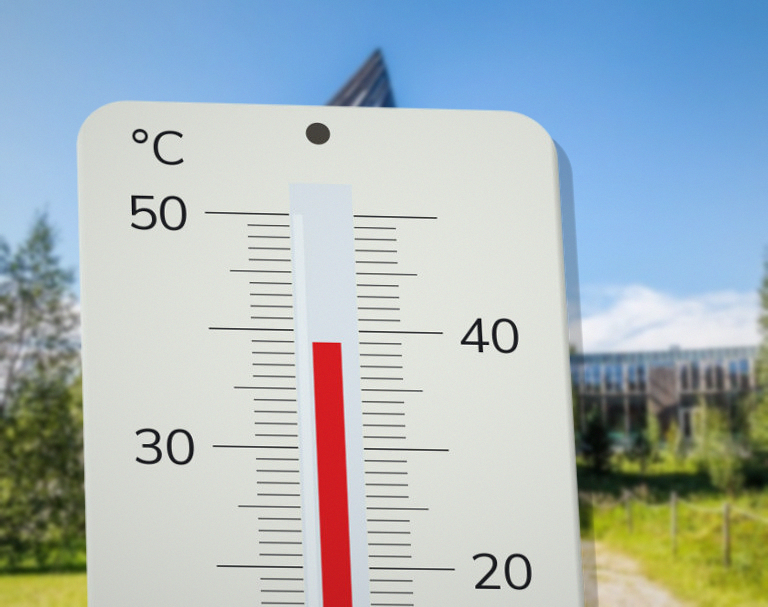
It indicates 39 °C
